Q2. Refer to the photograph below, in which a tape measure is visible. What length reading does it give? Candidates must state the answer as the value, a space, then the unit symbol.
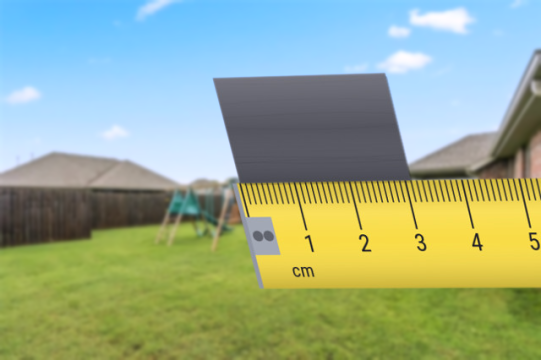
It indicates 3.1 cm
